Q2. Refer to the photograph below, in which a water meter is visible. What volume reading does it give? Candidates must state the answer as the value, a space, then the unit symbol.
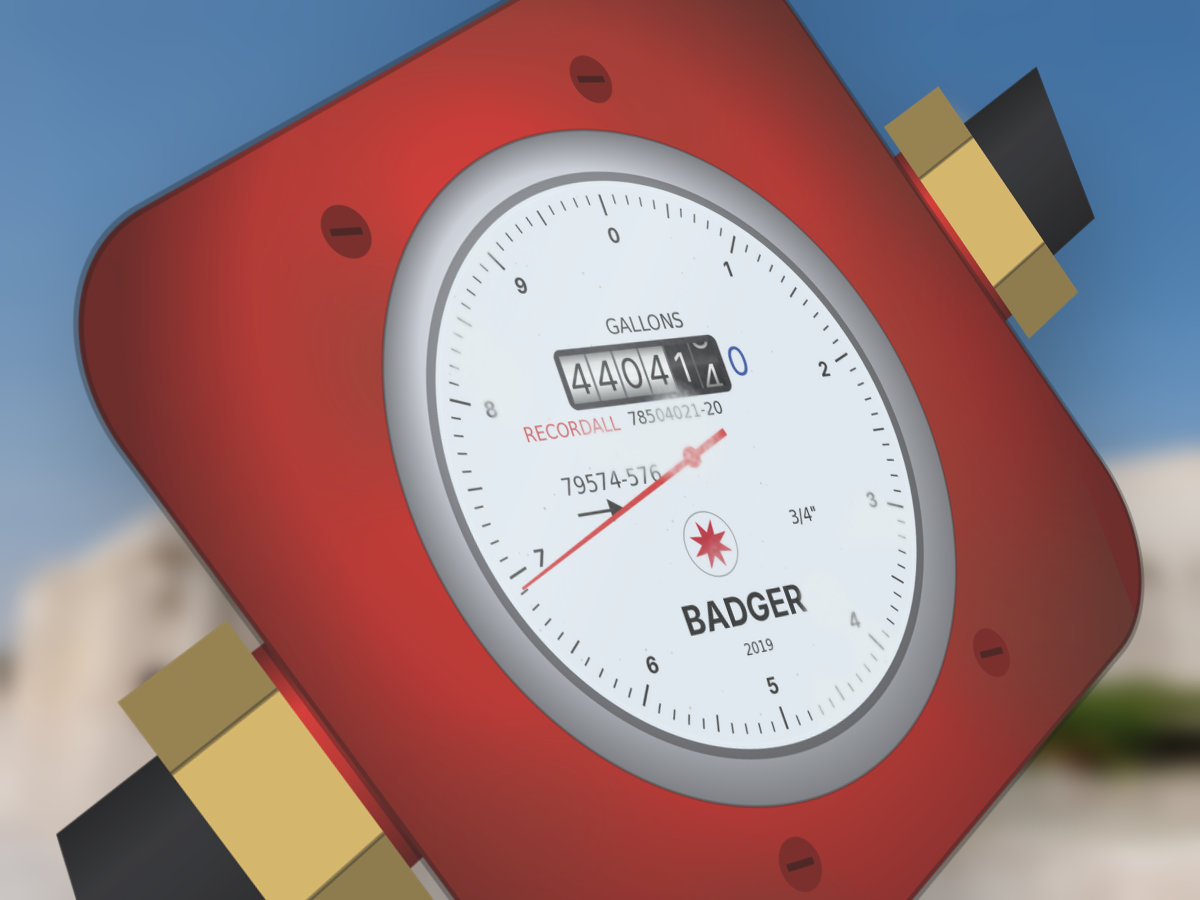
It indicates 4404136.9 gal
